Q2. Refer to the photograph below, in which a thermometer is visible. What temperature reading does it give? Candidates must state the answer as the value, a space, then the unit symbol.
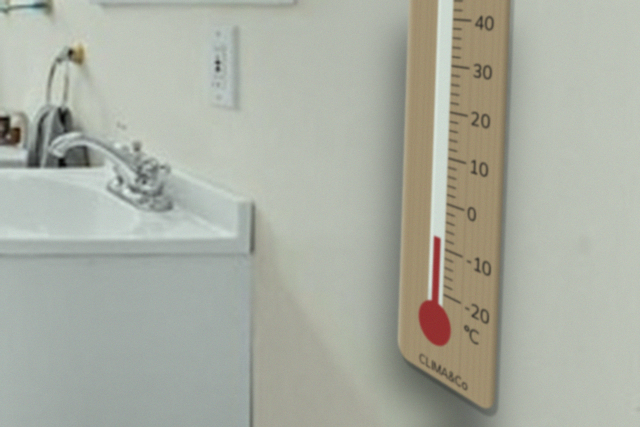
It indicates -8 °C
